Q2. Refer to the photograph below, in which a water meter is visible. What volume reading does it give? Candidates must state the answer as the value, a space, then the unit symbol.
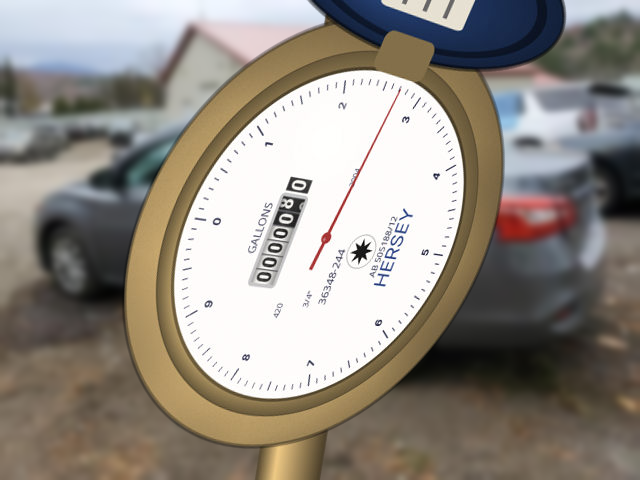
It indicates 82.7 gal
